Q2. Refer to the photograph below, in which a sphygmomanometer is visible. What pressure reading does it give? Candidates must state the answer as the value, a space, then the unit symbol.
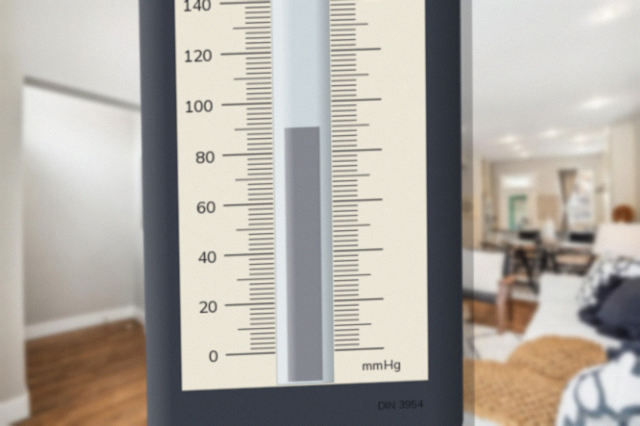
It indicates 90 mmHg
